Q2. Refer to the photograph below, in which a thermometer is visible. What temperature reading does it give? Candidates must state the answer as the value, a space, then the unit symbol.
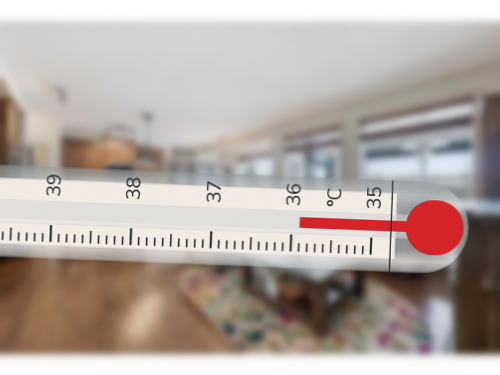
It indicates 35.9 °C
